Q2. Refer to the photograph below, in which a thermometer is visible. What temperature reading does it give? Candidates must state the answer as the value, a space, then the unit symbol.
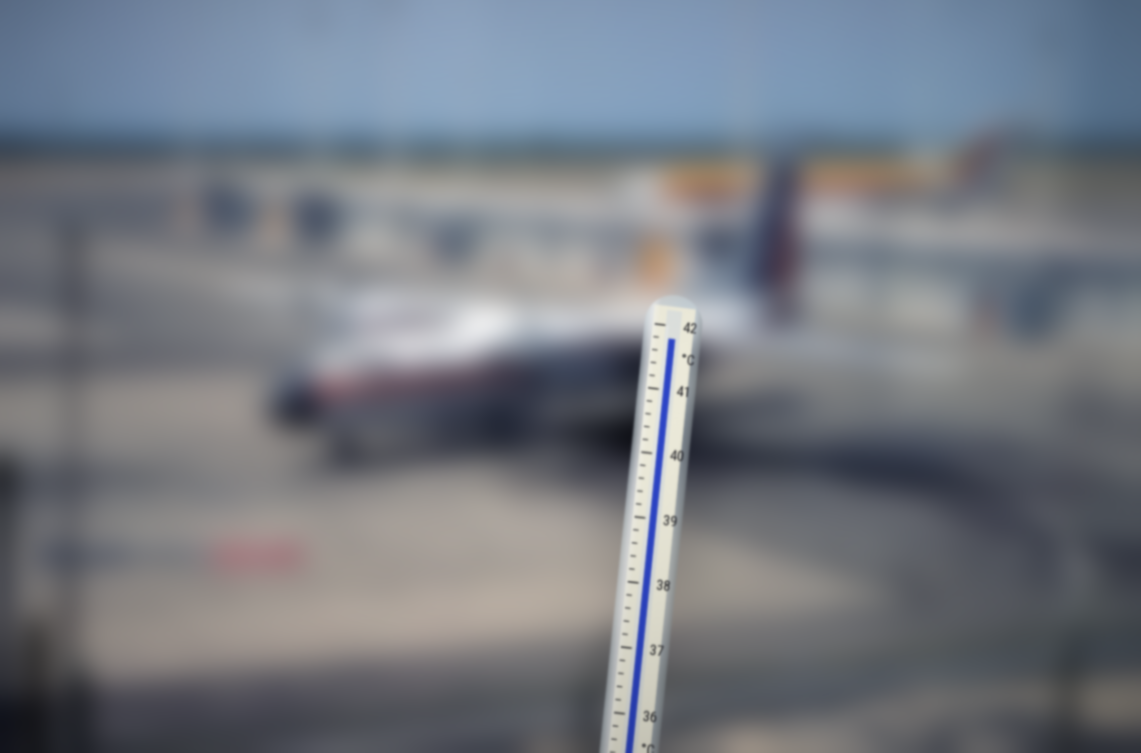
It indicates 41.8 °C
